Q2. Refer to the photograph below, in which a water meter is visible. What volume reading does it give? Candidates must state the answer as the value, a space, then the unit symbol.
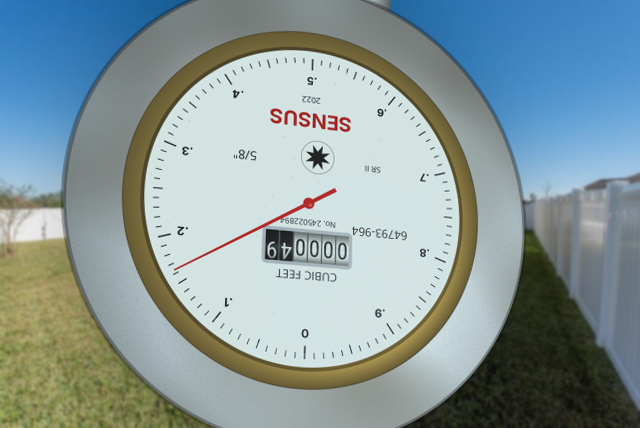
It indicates 49.16 ft³
